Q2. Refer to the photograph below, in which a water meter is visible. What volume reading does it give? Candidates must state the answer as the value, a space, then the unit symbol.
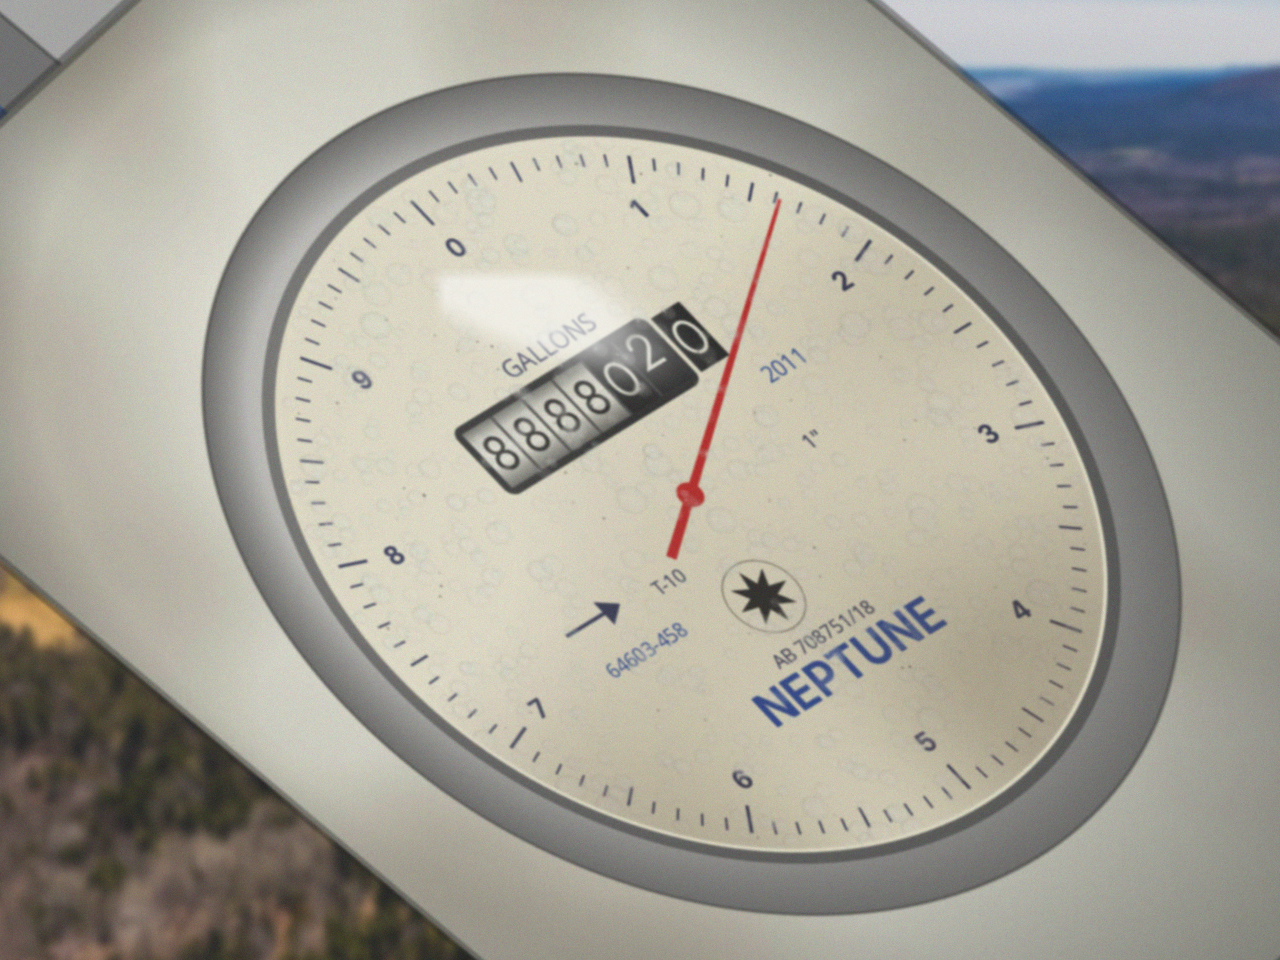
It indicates 8888021.6 gal
